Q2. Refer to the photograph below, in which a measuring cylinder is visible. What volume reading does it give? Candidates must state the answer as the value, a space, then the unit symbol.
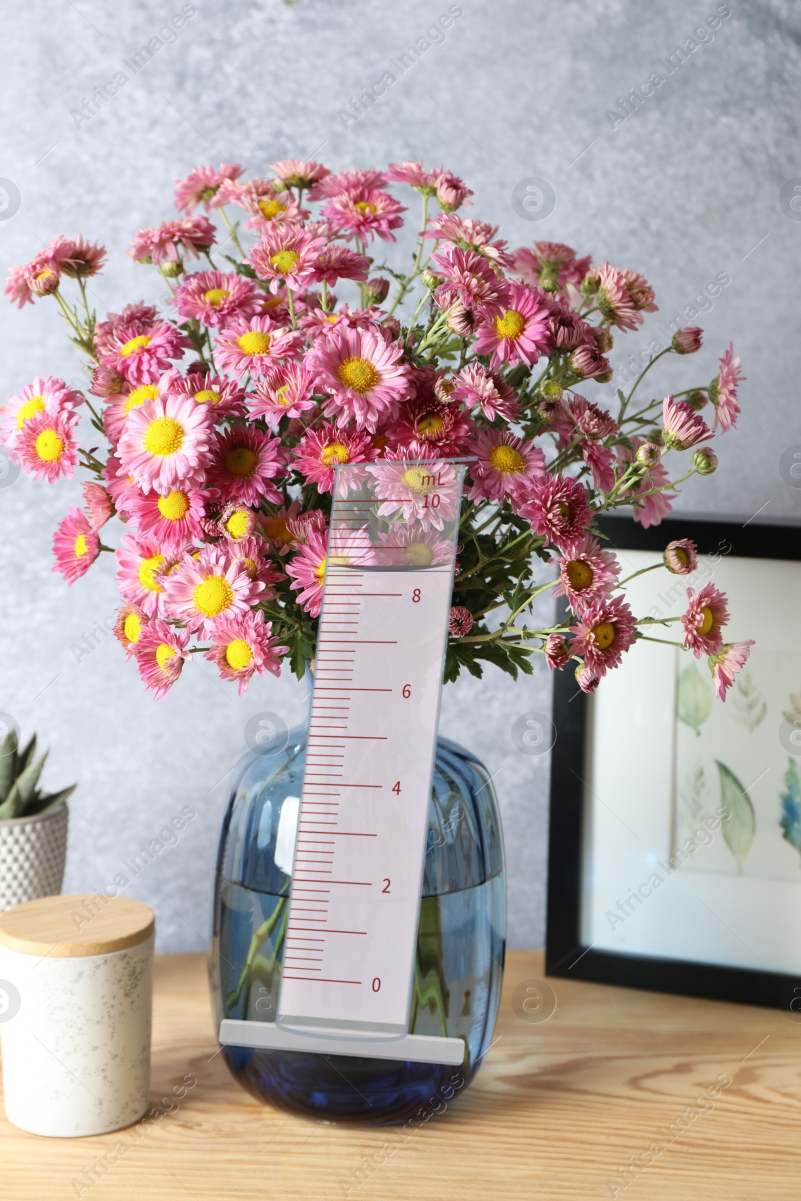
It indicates 8.5 mL
